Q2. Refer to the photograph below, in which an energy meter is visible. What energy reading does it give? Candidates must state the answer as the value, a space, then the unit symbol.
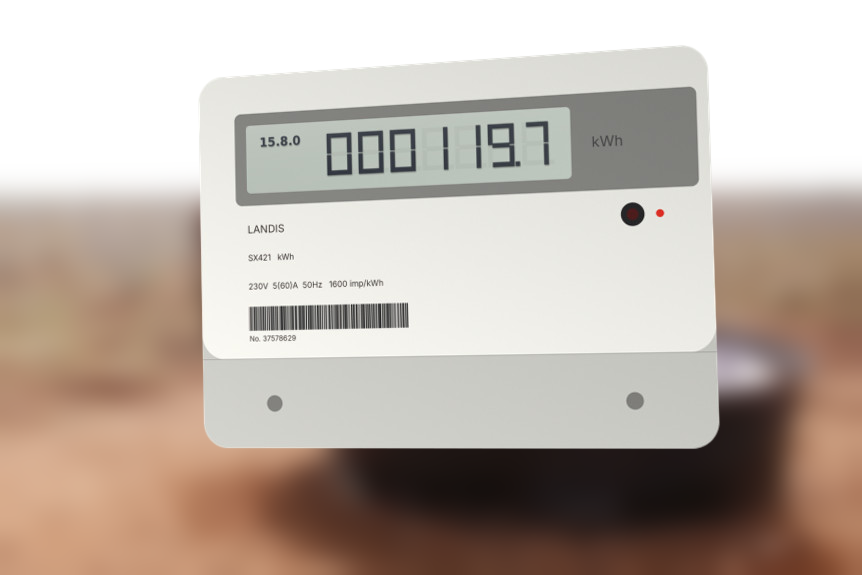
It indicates 119.7 kWh
